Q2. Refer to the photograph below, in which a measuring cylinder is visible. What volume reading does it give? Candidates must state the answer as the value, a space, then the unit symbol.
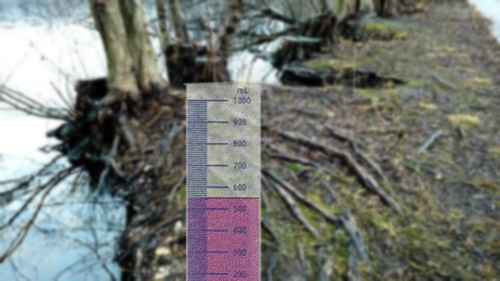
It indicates 550 mL
